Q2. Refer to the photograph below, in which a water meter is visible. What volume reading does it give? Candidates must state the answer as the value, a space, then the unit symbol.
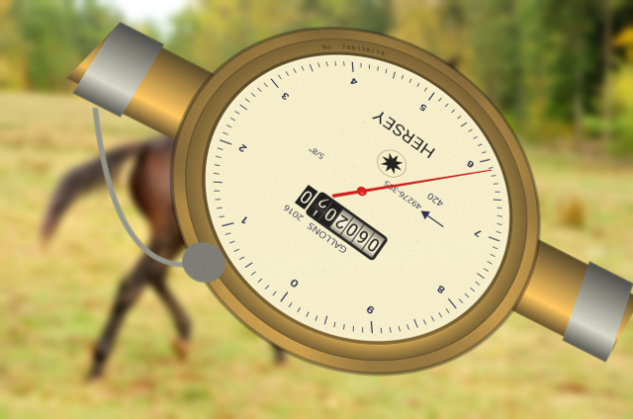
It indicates 602016.1 gal
